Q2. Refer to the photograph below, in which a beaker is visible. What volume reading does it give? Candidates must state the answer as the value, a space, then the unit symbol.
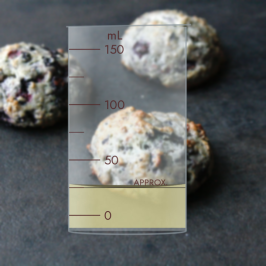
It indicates 25 mL
